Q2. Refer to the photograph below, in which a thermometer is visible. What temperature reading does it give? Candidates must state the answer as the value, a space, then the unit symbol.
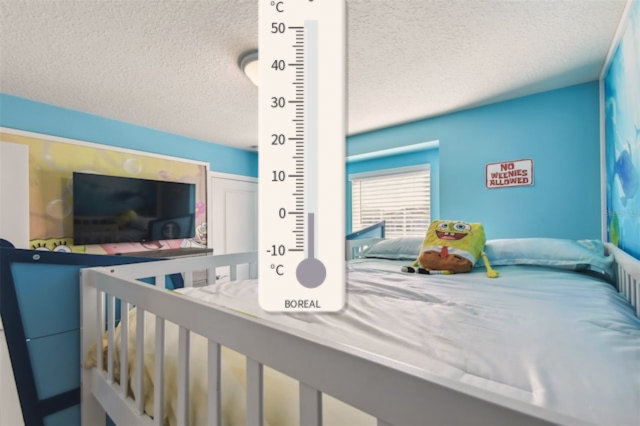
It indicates 0 °C
